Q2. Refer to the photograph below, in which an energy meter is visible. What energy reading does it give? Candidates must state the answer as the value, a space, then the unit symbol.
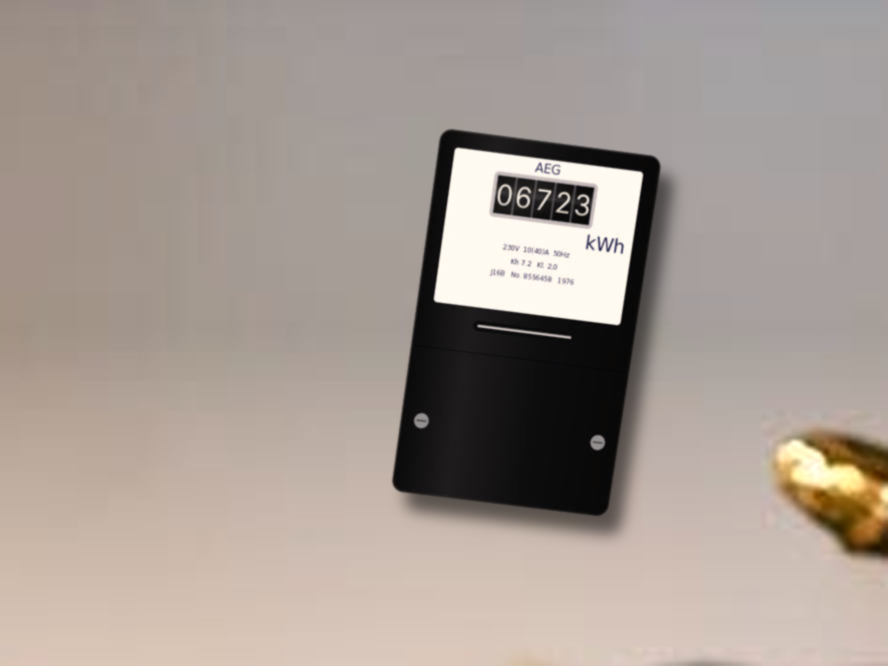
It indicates 6723 kWh
